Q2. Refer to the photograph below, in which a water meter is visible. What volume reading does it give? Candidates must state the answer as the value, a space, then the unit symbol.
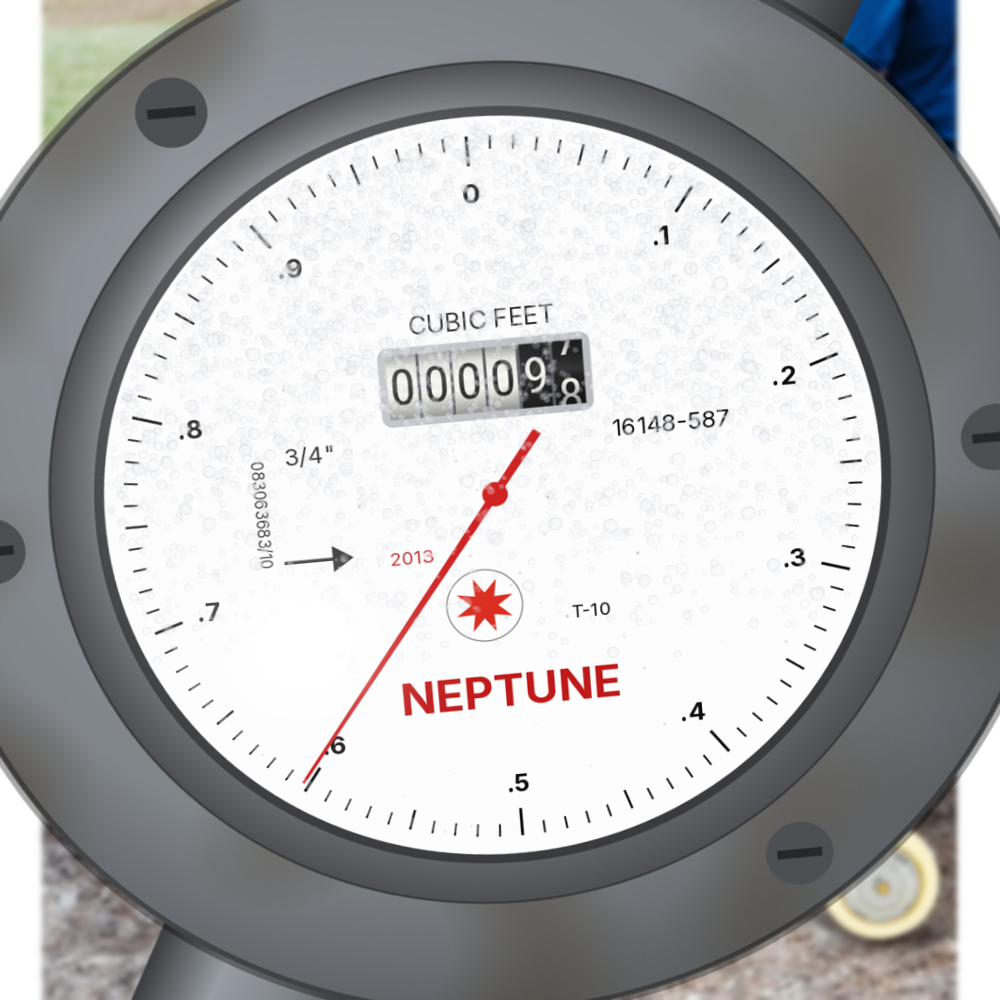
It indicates 97.60 ft³
